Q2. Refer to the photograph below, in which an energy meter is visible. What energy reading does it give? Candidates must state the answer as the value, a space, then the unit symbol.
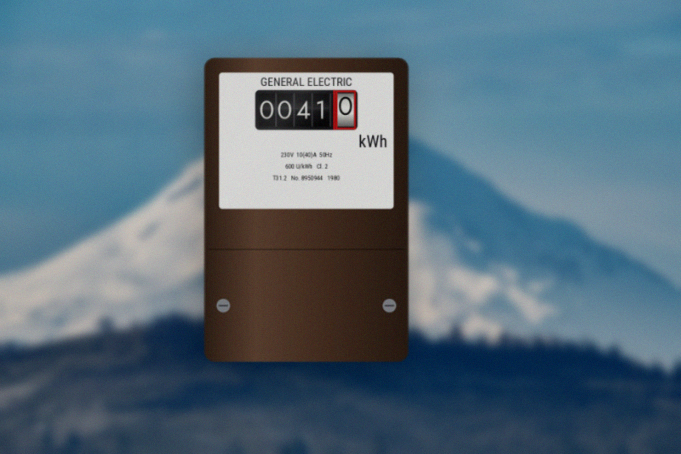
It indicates 41.0 kWh
